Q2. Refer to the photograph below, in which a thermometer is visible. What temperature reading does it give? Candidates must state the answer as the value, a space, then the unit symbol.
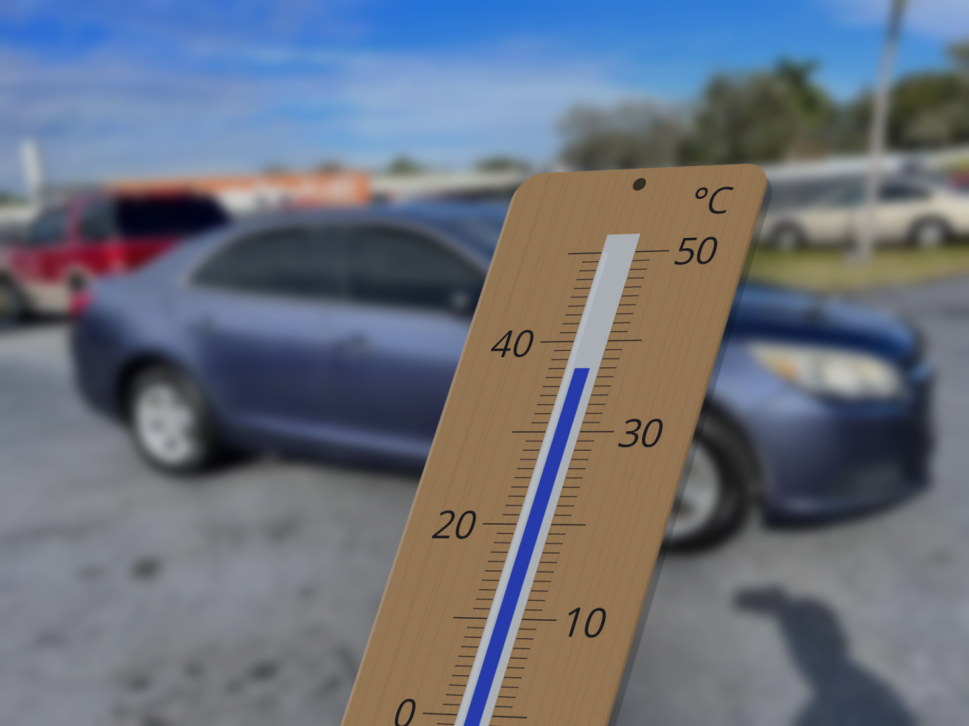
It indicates 37 °C
